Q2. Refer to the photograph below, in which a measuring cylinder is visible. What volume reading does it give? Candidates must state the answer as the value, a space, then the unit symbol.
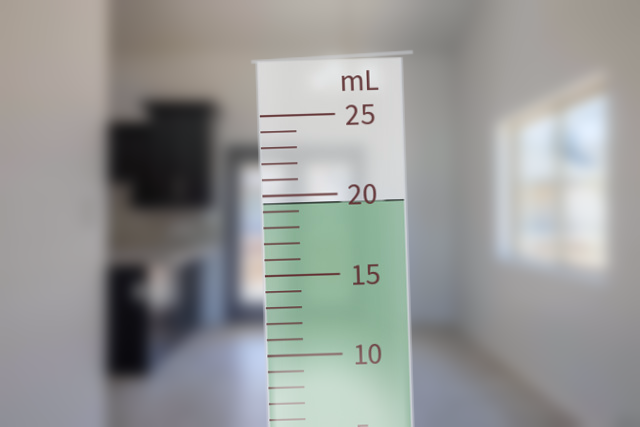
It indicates 19.5 mL
